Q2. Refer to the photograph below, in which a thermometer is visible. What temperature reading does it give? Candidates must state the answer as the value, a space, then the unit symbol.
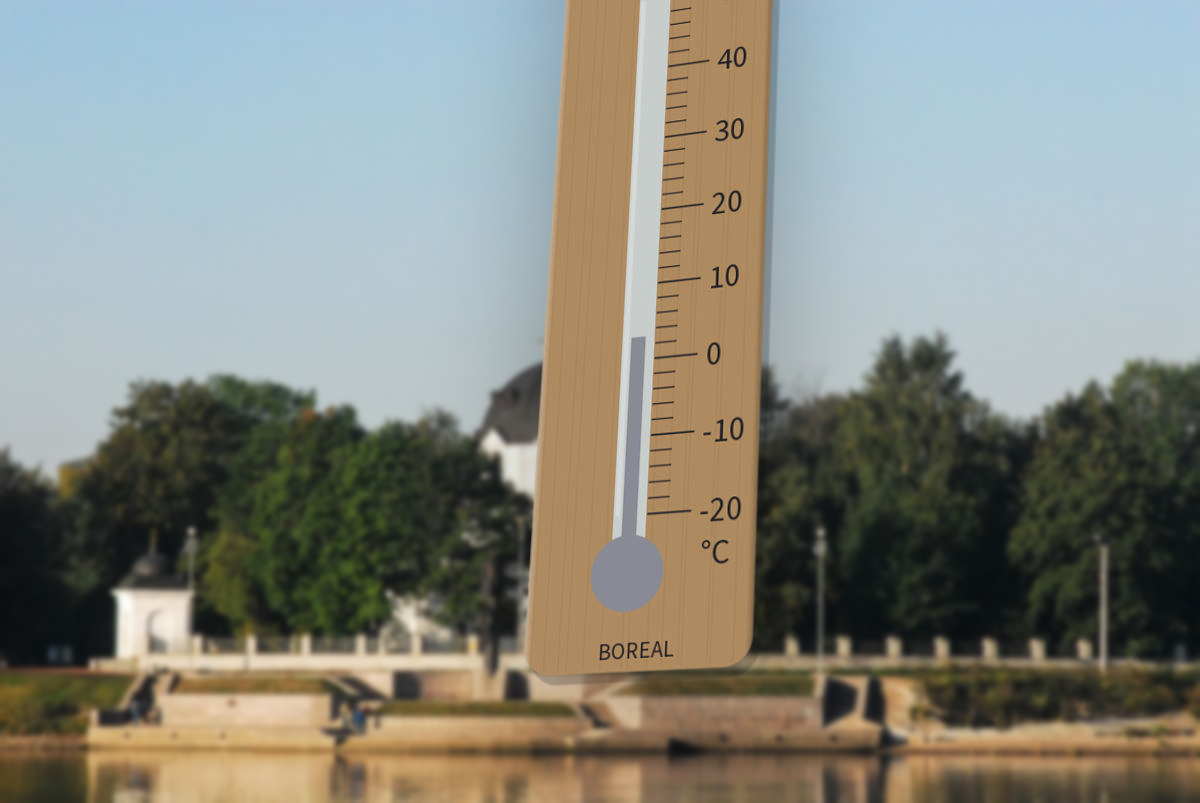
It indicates 3 °C
